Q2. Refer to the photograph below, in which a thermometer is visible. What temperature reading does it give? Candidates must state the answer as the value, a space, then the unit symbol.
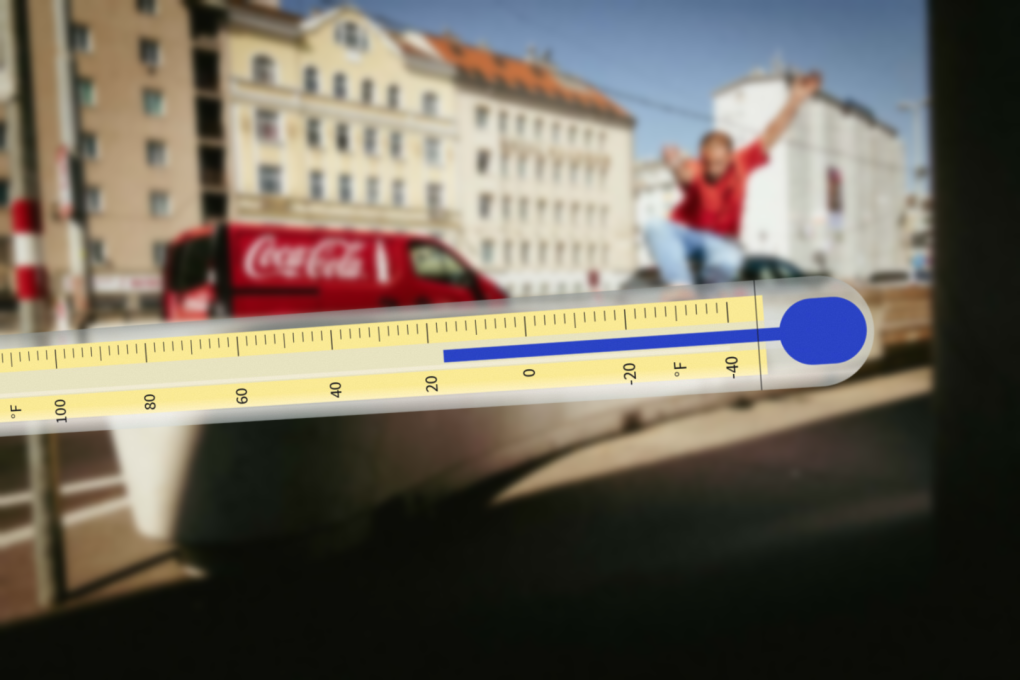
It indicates 17 °F
